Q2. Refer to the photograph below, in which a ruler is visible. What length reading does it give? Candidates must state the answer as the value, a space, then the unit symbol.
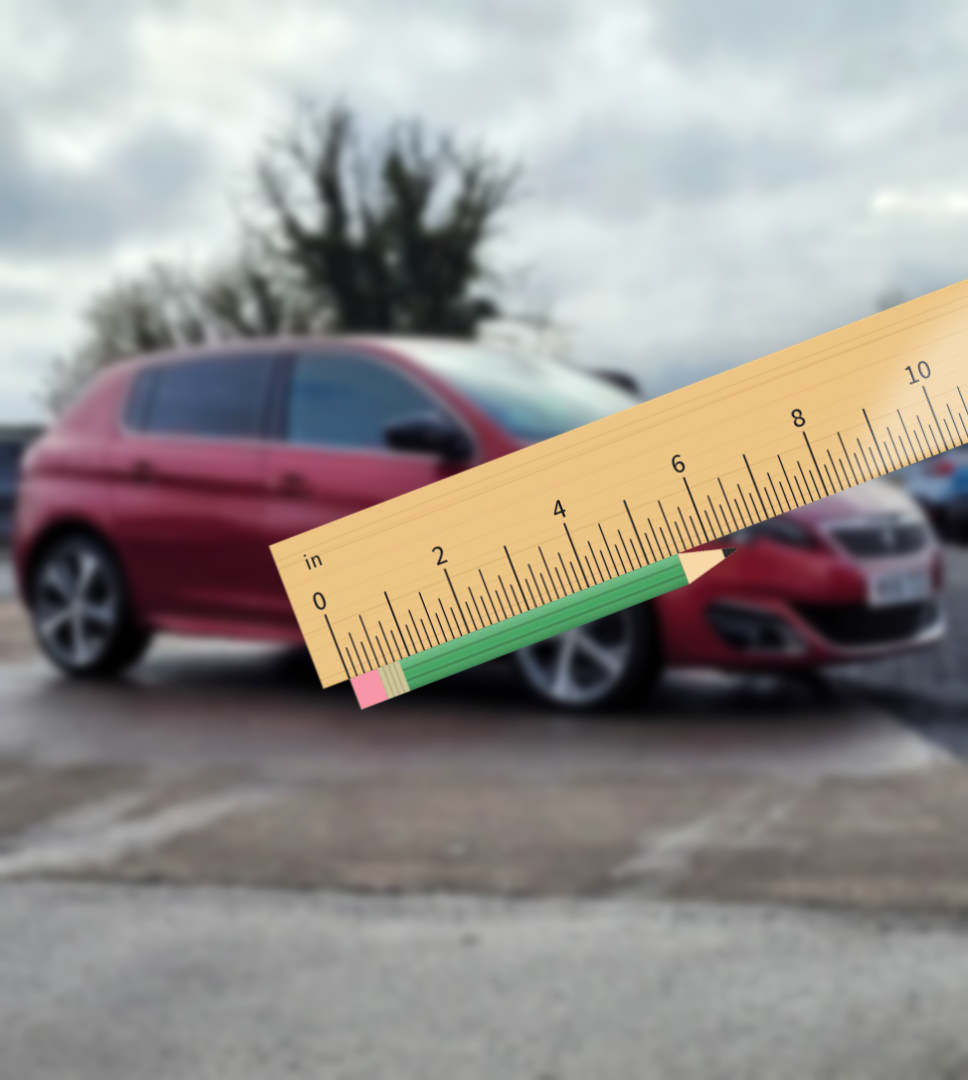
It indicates 6.375 in
